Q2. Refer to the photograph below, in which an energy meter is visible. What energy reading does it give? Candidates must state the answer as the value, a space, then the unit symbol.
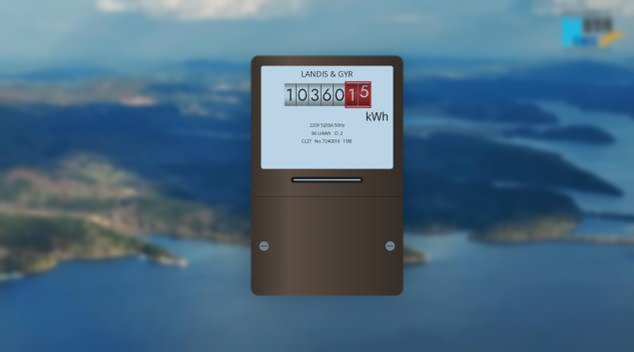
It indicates 10360.15 kWh
